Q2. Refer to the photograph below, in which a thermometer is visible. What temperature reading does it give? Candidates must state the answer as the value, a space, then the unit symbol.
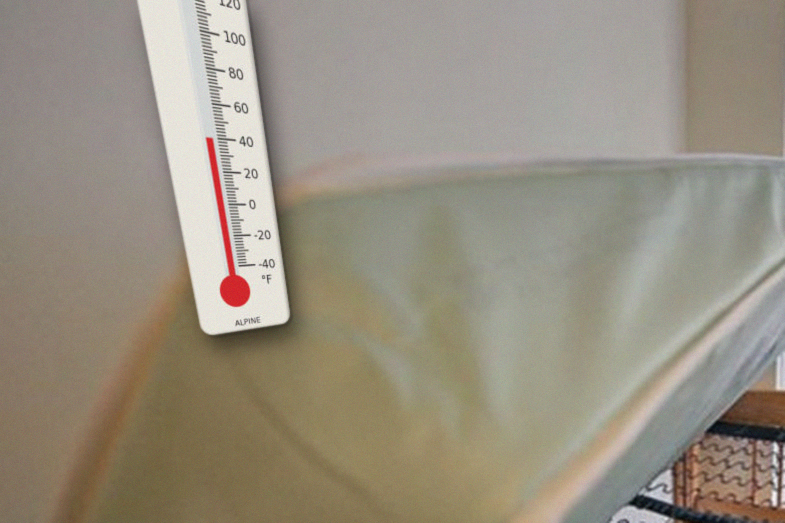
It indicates 40 °F
